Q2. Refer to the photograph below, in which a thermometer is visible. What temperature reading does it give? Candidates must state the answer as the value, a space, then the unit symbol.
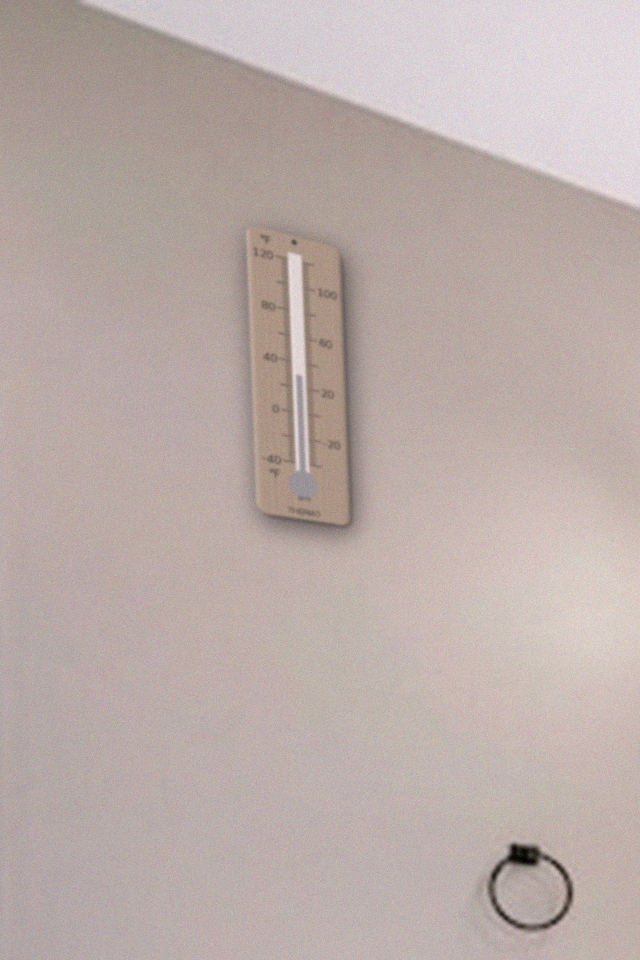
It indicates 30 °F
